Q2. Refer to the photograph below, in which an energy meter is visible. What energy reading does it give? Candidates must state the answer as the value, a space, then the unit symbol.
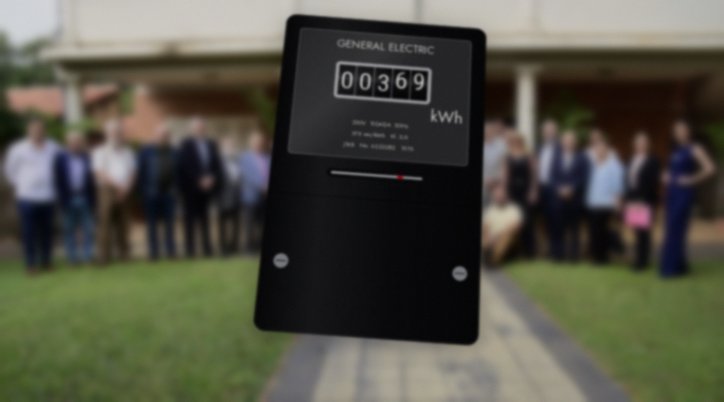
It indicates 369 kWh
